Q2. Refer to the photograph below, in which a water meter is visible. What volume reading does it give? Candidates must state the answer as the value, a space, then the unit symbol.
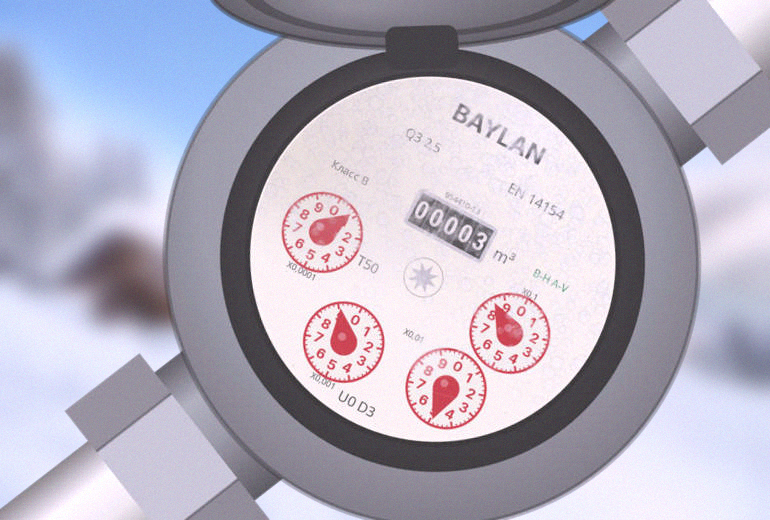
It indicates 3.8490 m³
